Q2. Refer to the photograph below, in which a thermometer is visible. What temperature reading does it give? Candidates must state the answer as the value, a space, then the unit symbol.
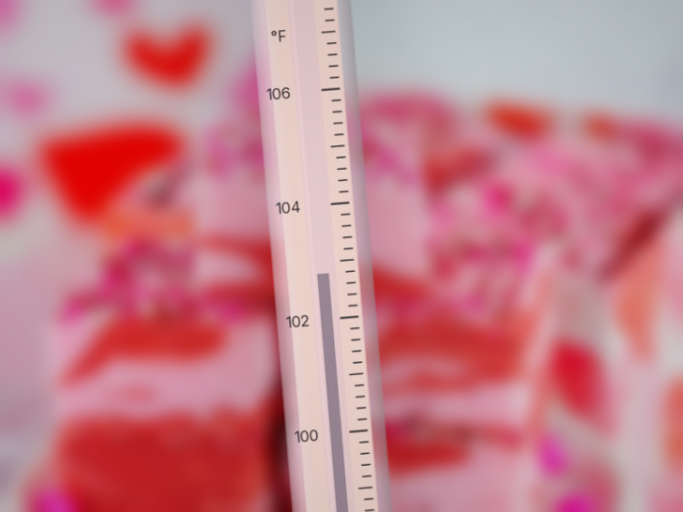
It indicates 102.8 °F
